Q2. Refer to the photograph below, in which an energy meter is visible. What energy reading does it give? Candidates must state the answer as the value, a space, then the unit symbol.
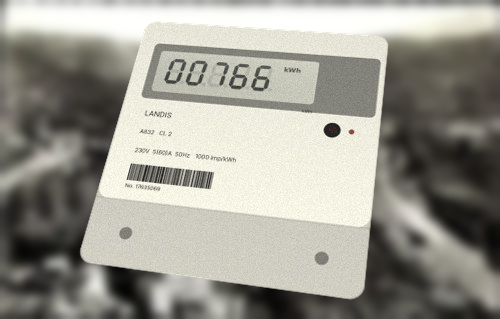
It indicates 766 kWh
